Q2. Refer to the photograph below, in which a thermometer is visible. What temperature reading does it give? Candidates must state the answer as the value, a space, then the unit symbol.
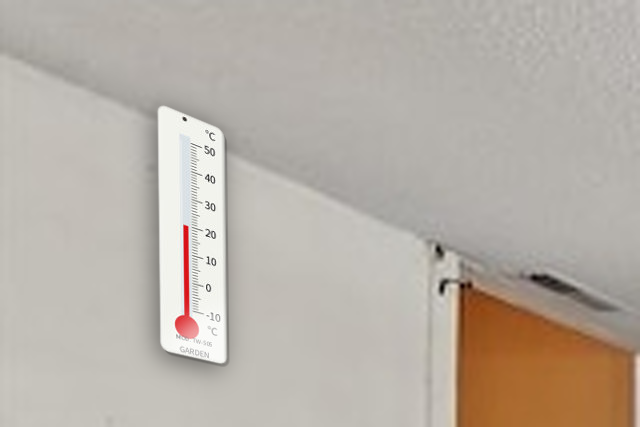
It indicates 20 °C
